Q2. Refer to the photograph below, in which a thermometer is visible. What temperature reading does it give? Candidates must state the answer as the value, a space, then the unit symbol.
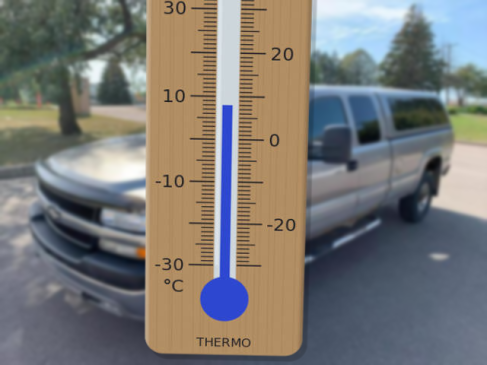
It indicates 8 °C
